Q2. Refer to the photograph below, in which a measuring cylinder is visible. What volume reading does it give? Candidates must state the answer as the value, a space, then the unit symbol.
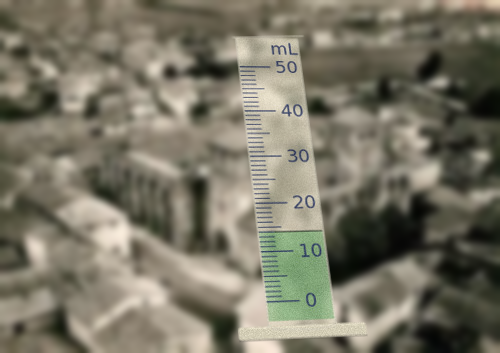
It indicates 14 mL
